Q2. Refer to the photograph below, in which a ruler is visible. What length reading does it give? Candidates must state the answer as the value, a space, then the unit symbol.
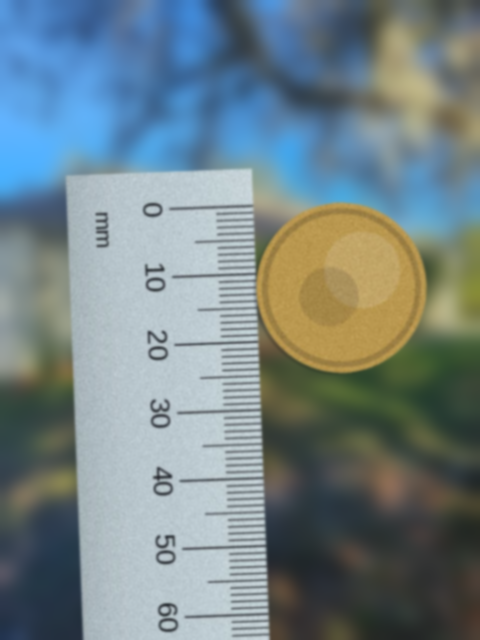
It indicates 25 mm
